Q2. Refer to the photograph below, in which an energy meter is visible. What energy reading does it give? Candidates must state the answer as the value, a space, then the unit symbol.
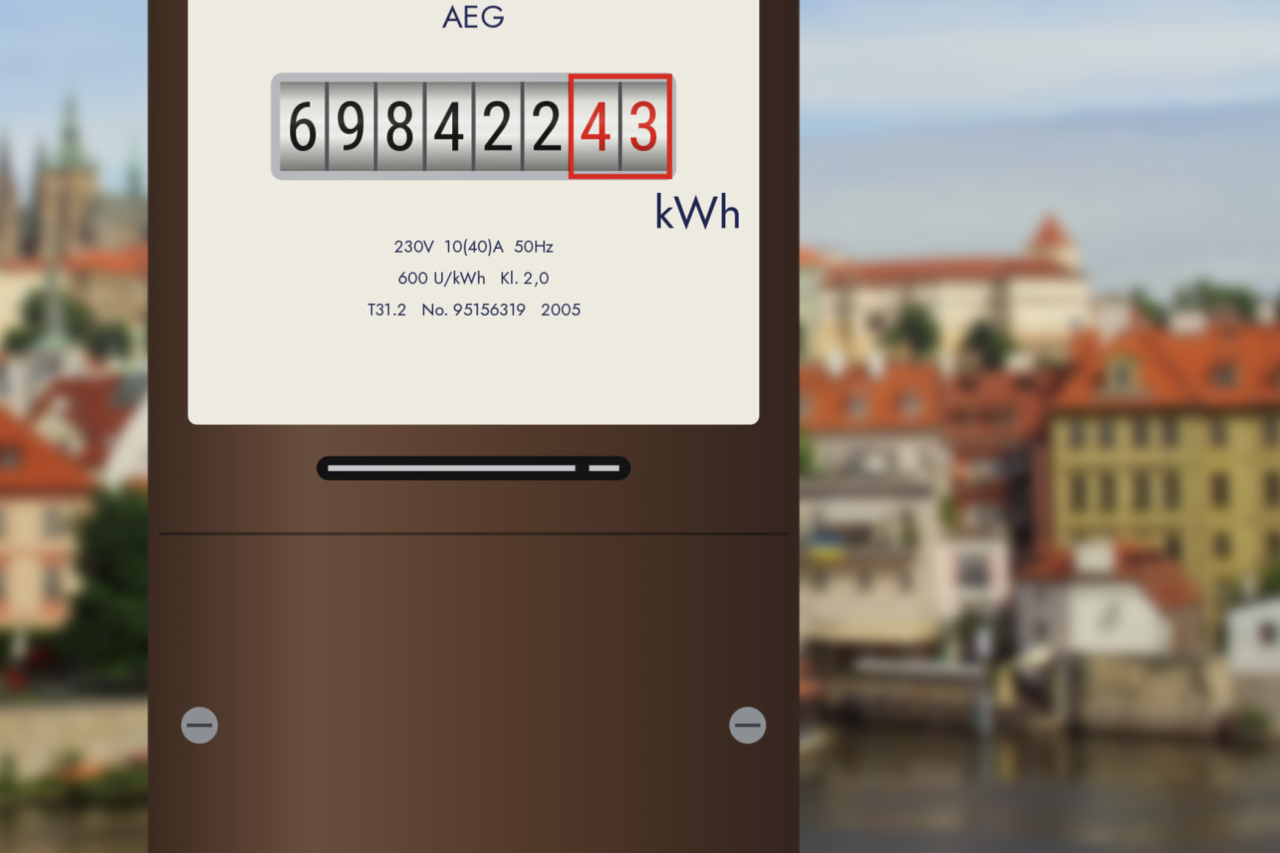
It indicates 698422.43 kWh
